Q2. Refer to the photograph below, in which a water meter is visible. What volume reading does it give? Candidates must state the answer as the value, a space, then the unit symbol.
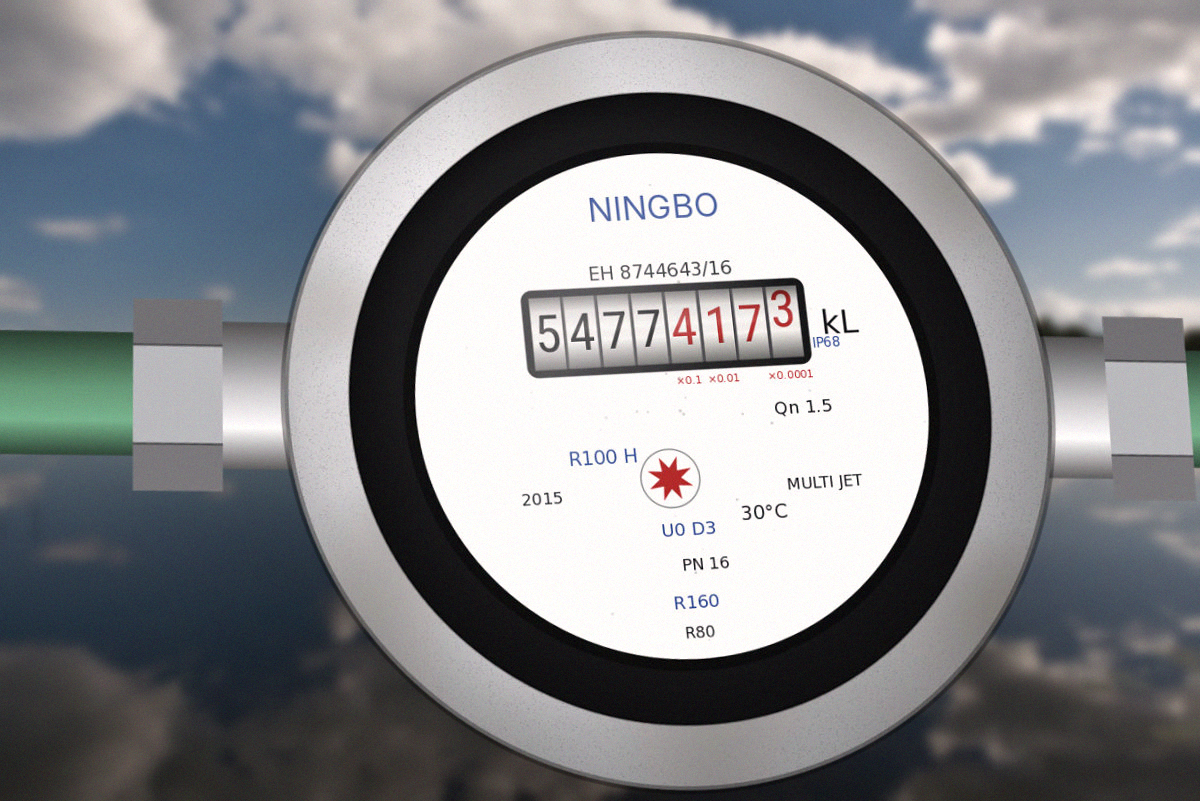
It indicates 5477.4173 kL
